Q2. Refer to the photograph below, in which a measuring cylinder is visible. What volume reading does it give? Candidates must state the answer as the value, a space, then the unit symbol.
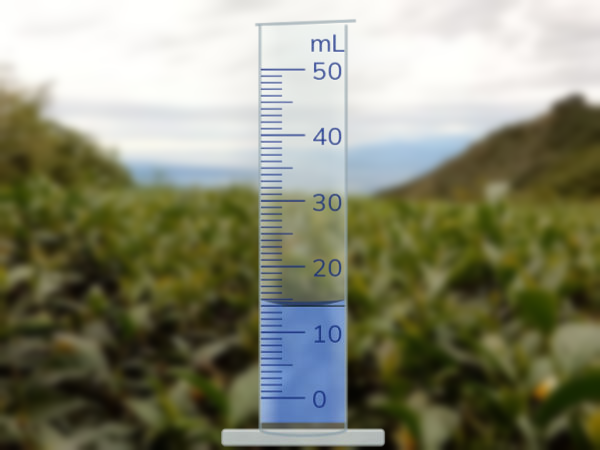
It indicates 14 mL
